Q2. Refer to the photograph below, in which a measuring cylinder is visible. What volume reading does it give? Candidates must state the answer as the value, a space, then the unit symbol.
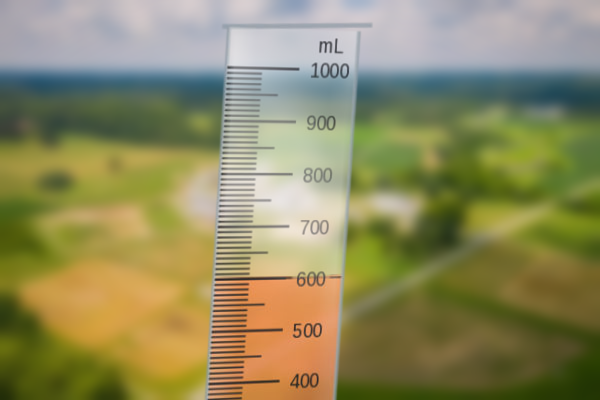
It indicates 600 mL
